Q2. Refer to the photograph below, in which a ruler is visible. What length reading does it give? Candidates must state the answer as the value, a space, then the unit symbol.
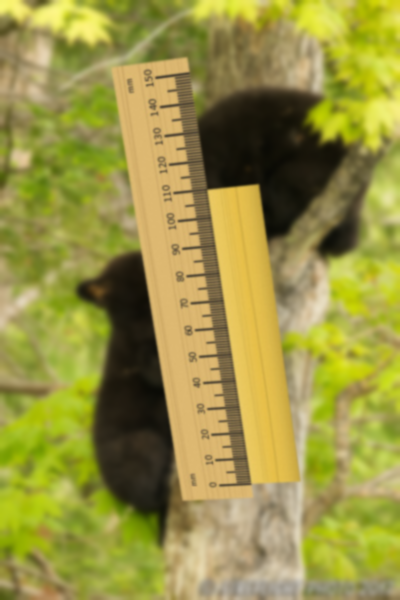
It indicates 110 mm
